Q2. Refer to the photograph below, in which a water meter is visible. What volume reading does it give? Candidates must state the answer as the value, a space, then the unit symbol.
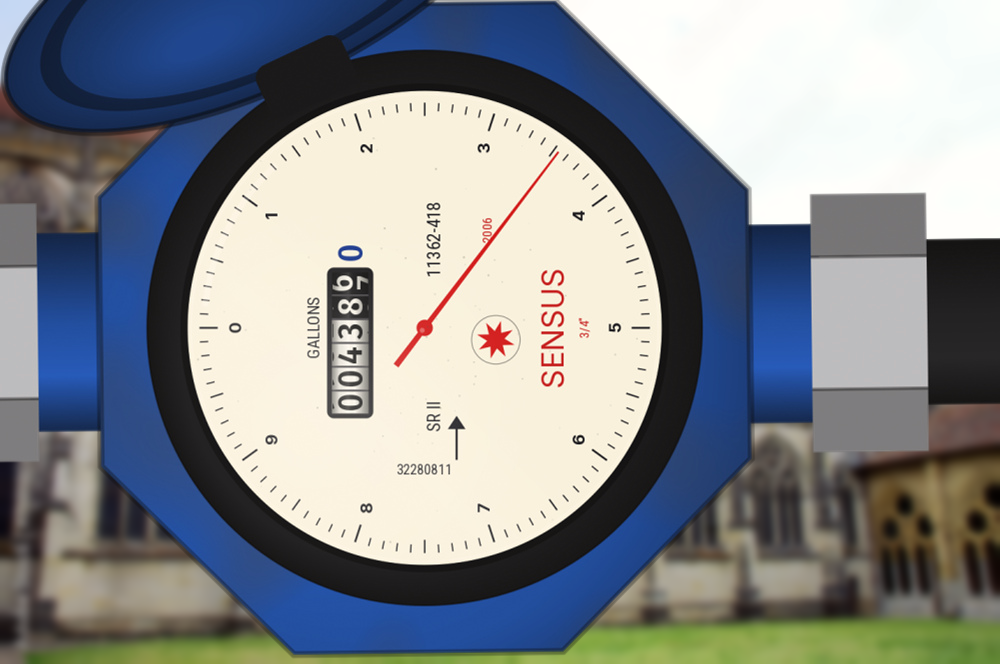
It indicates 43863.5 gal
